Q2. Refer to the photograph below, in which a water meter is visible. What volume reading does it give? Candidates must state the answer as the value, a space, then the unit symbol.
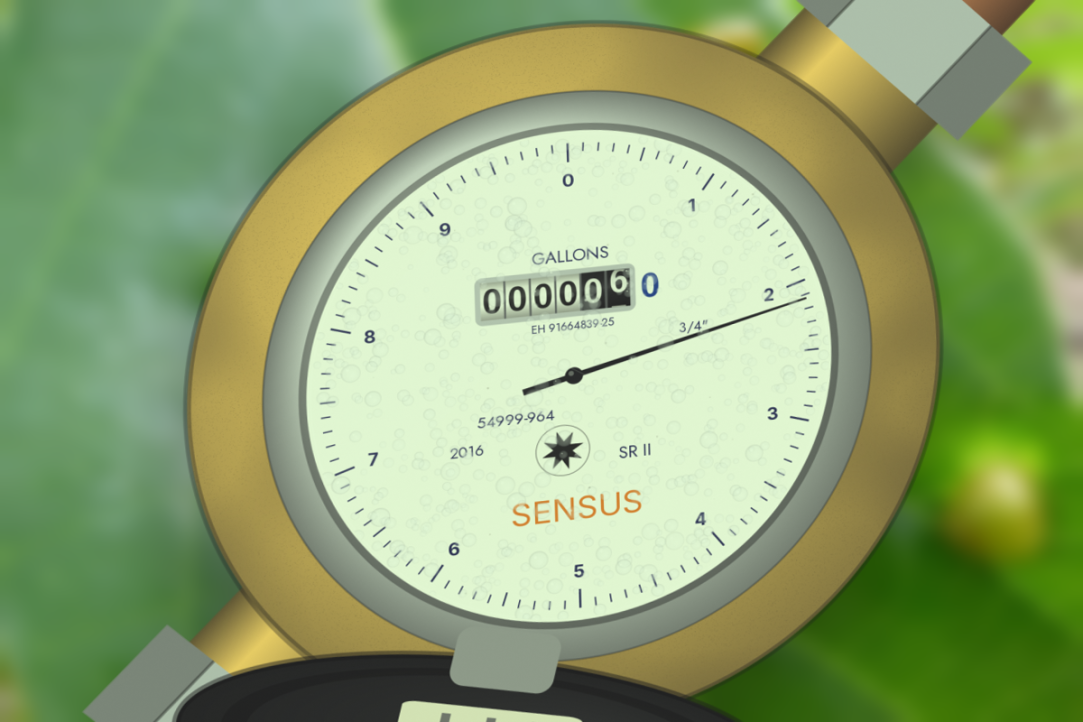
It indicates 62.1 gal
